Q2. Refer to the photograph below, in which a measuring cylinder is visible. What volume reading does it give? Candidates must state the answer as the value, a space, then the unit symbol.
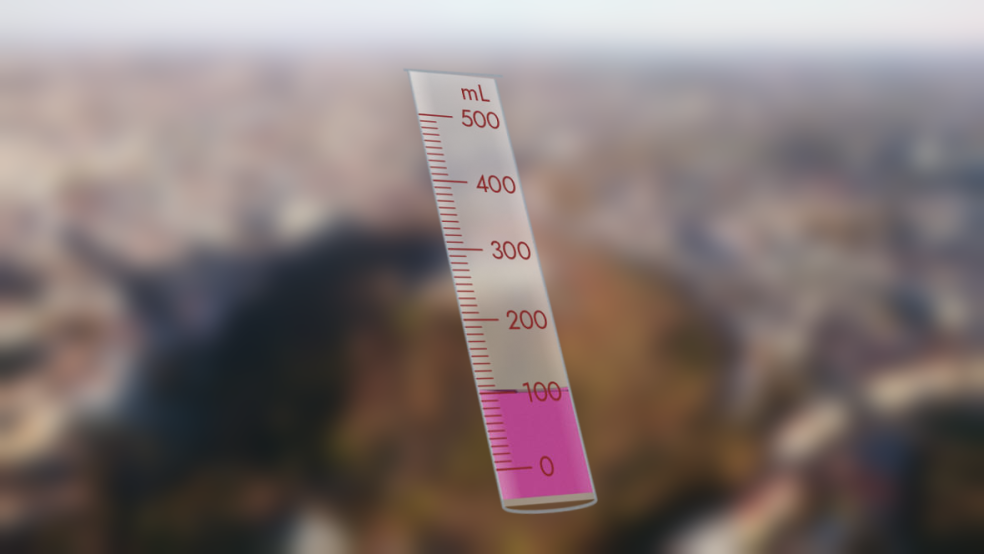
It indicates 100 mL
